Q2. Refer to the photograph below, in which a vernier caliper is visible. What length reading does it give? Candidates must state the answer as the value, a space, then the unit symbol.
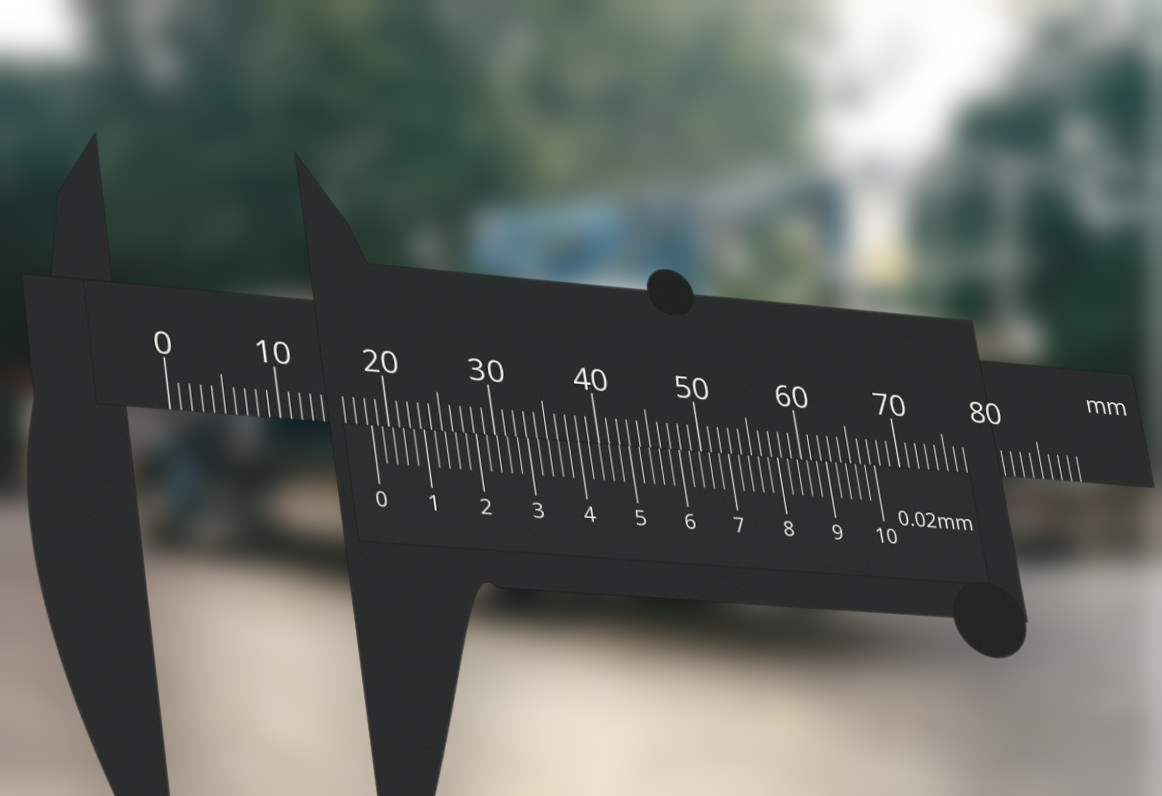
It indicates 18.4 mm
